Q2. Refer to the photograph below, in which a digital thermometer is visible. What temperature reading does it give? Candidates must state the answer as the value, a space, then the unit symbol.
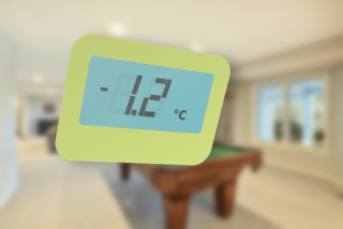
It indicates -1.2 °C
